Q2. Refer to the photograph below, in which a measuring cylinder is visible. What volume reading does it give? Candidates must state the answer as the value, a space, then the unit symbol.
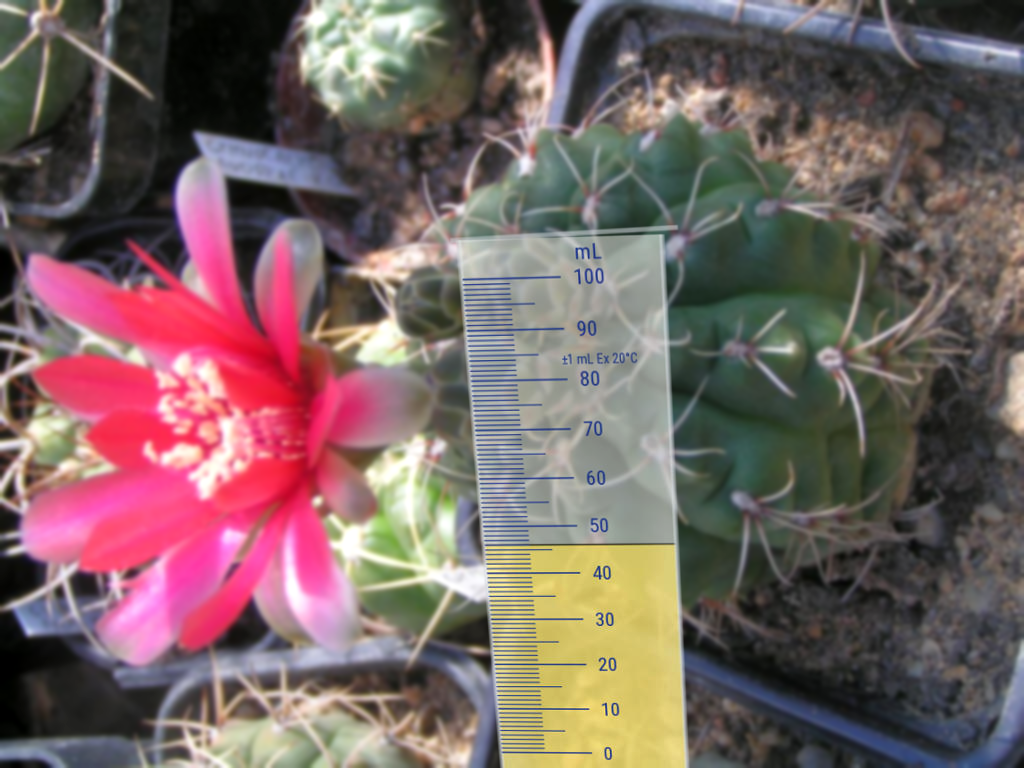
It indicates 46 mL
